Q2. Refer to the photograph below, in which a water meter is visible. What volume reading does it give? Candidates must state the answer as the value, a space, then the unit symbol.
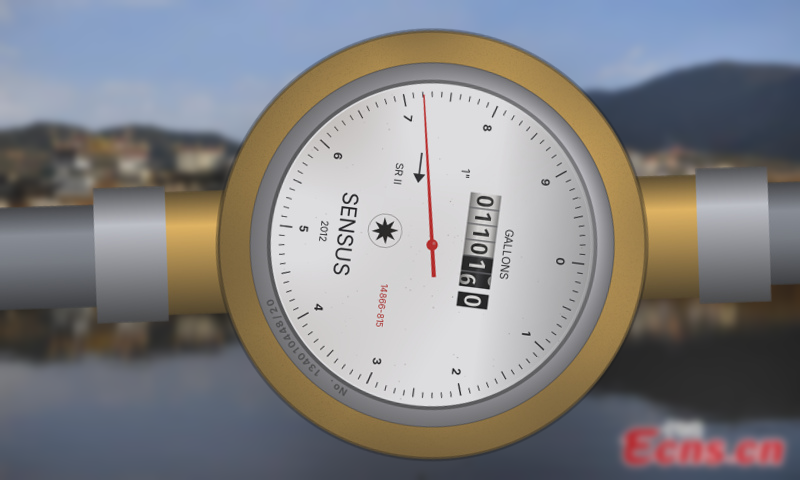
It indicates 110157.2 gal
